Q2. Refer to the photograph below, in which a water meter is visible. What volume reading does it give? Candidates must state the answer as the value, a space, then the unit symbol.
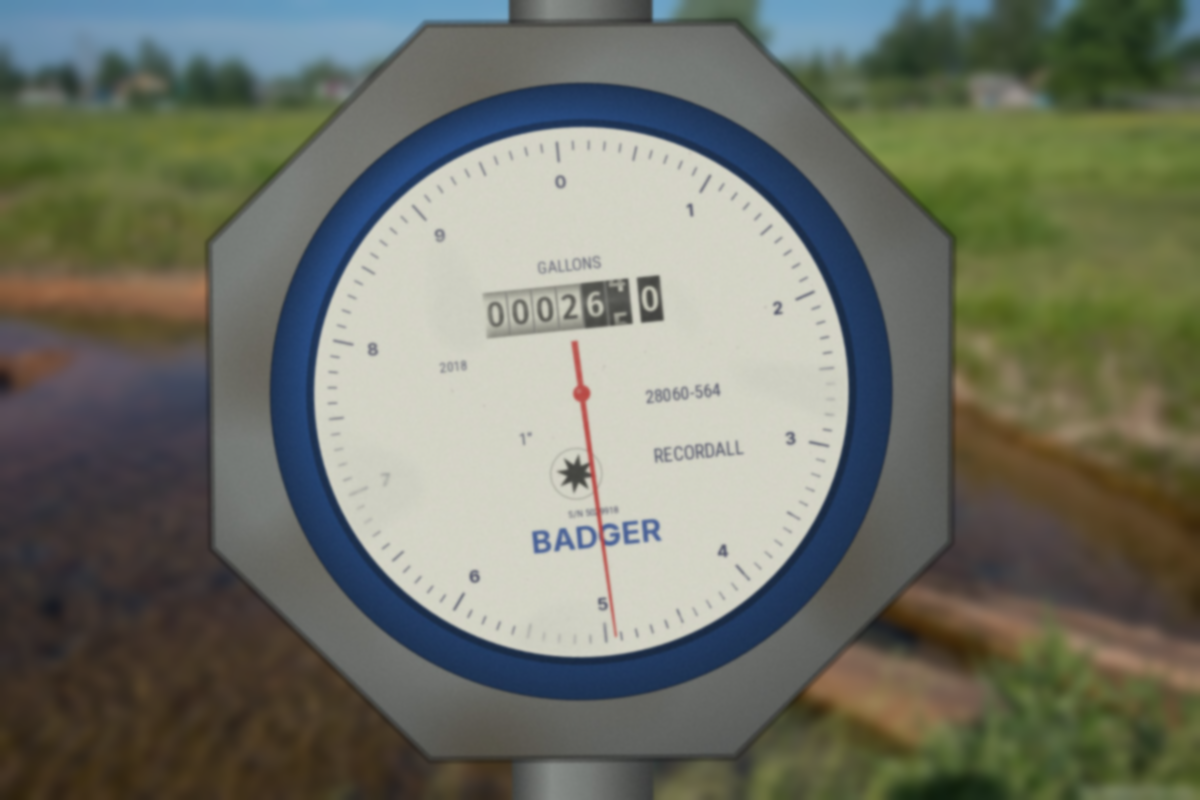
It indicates 2644.9 gal
